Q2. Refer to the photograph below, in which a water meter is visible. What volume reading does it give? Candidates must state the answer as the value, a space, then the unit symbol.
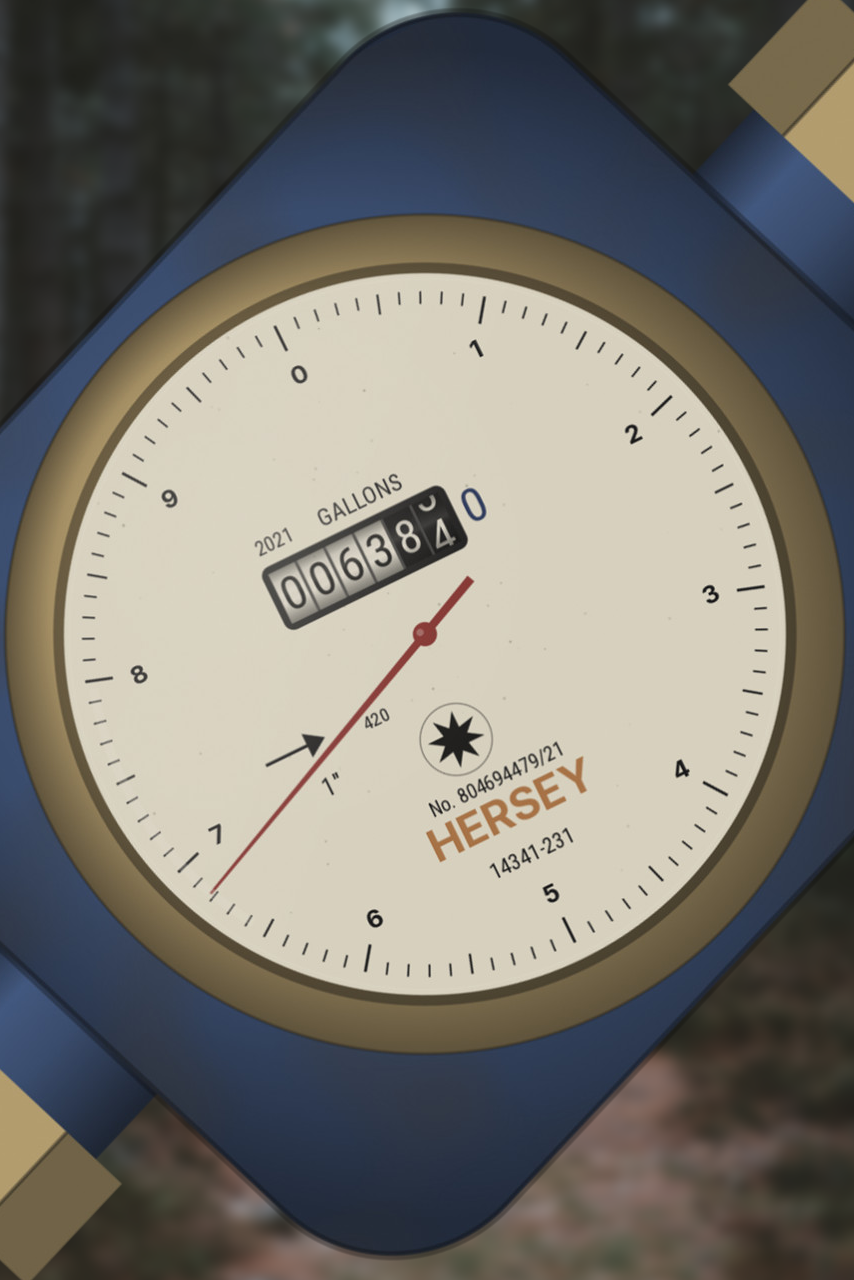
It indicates 63836.8 gal
